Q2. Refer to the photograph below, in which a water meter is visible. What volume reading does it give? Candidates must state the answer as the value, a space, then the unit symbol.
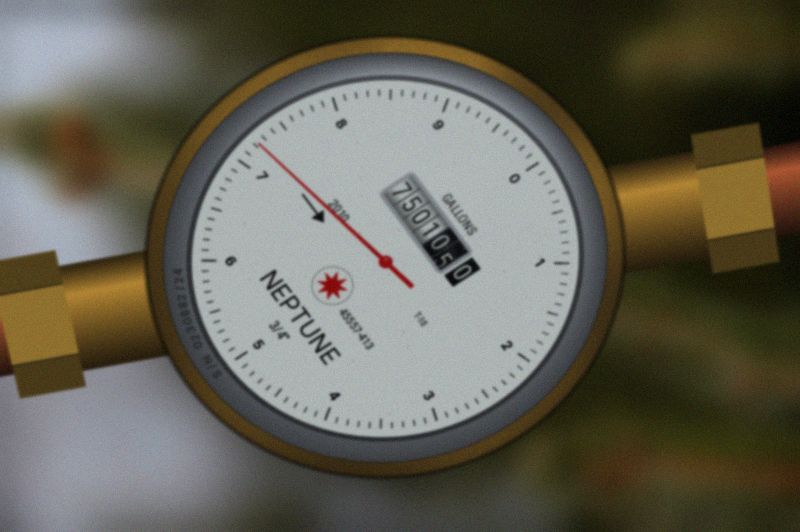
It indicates 7501047.2 gal
